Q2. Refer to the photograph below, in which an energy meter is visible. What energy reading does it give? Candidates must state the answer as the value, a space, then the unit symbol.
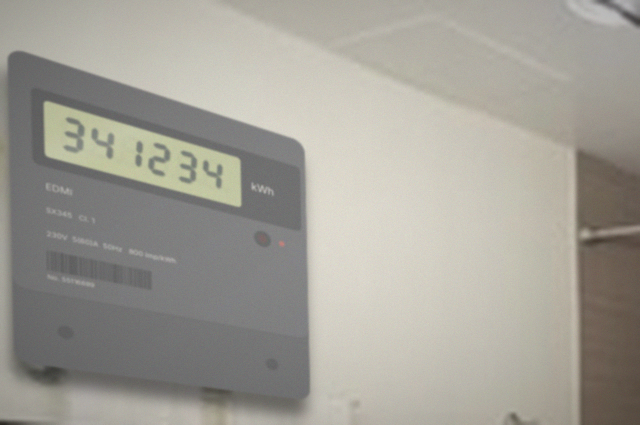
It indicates 341234 kWh
